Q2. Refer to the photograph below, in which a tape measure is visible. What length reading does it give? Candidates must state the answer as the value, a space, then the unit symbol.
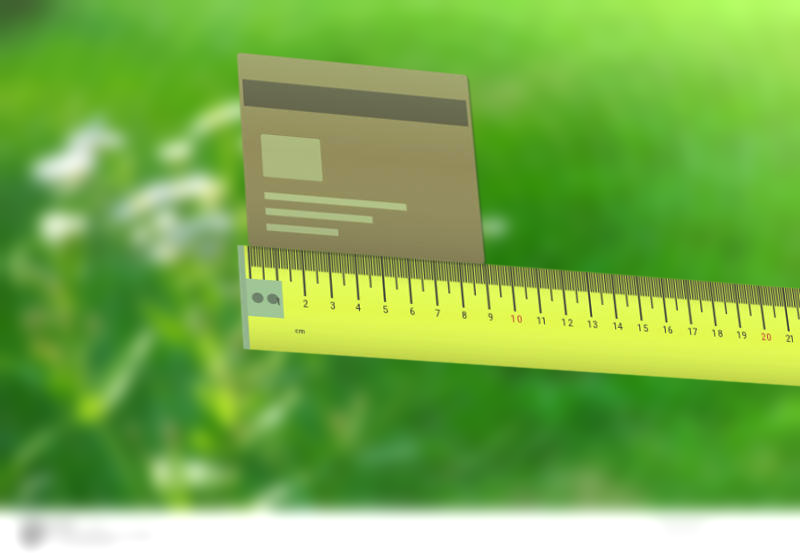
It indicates 9 cm
